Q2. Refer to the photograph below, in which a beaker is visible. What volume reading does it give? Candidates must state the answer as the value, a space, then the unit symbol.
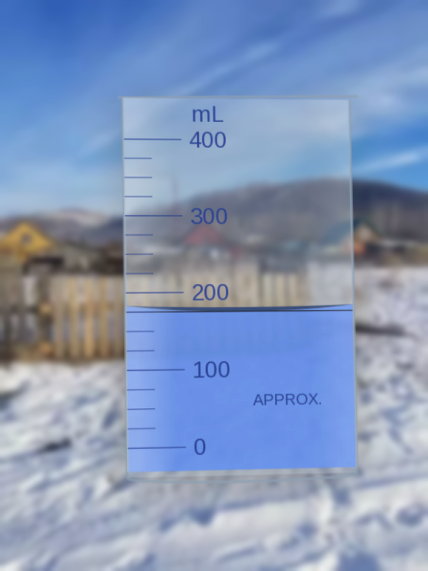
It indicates 175 mL
